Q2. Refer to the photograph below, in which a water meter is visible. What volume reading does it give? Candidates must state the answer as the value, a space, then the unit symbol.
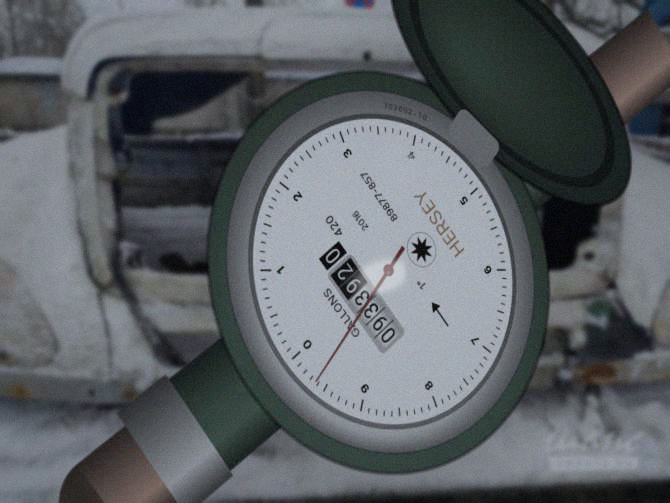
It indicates 933919.6 gal
